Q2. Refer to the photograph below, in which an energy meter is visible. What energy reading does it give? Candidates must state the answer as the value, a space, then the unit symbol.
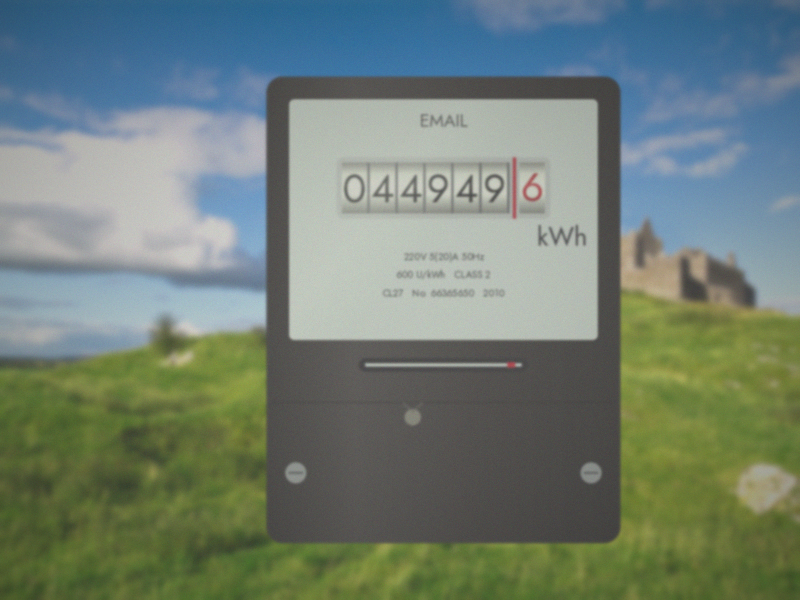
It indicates 44949.6 kWh
